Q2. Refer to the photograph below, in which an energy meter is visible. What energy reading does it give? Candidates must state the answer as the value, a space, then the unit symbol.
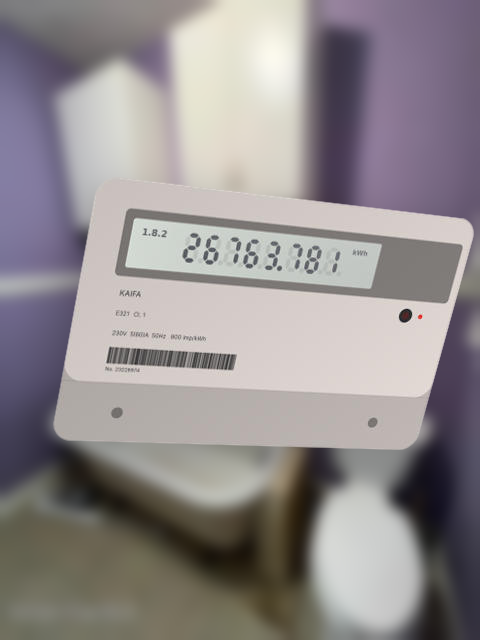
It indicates 26763.781 kWh
